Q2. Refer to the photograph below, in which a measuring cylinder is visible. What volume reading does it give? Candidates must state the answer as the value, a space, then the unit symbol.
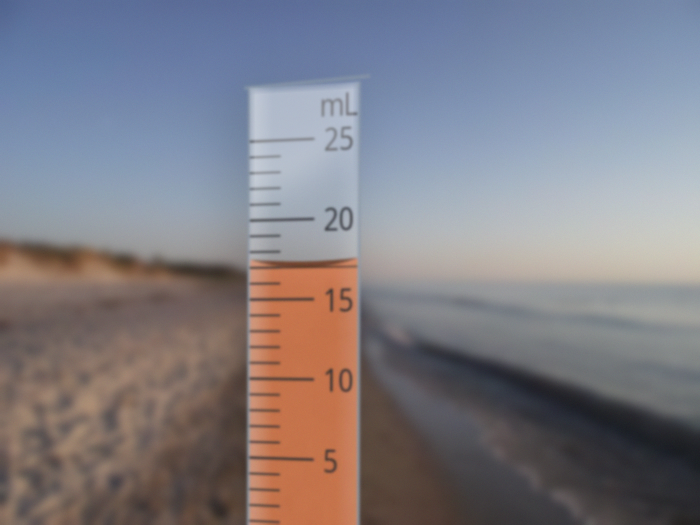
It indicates 17 mL
